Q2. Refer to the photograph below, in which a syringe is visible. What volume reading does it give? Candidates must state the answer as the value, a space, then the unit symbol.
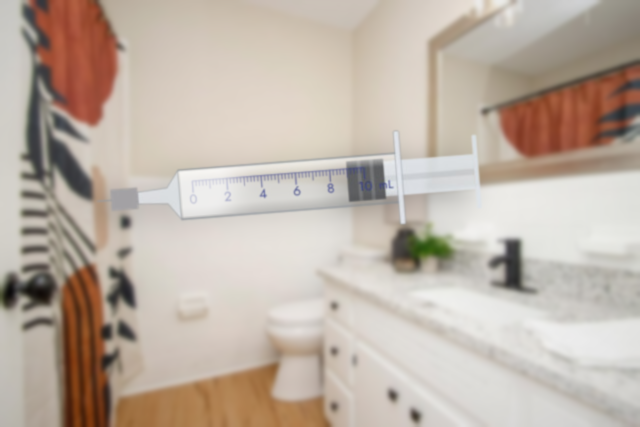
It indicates 9 mL
